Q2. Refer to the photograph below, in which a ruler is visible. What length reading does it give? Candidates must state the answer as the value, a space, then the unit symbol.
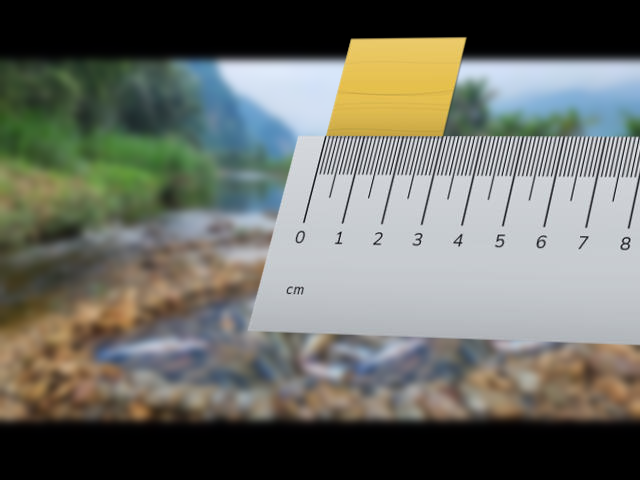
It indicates 3 cm
